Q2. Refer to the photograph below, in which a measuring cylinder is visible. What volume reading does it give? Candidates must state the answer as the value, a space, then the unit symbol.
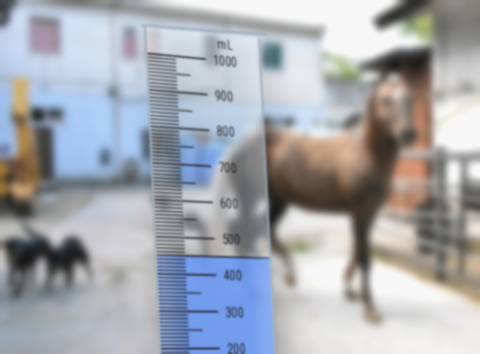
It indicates 450 mL
